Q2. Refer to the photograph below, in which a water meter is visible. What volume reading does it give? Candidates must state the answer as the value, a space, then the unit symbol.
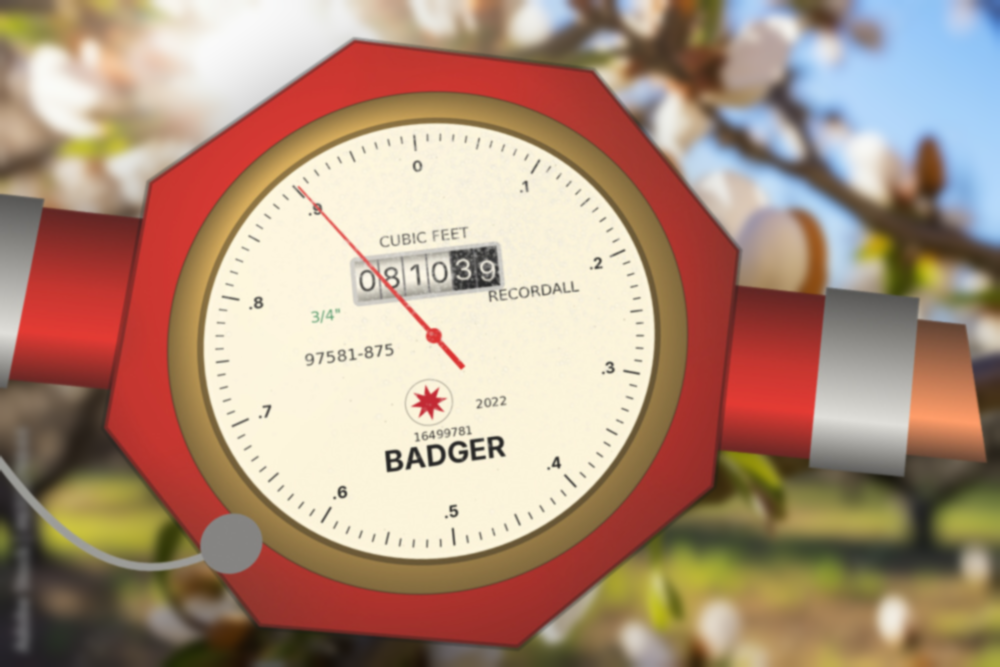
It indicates 81038.90 ft³
